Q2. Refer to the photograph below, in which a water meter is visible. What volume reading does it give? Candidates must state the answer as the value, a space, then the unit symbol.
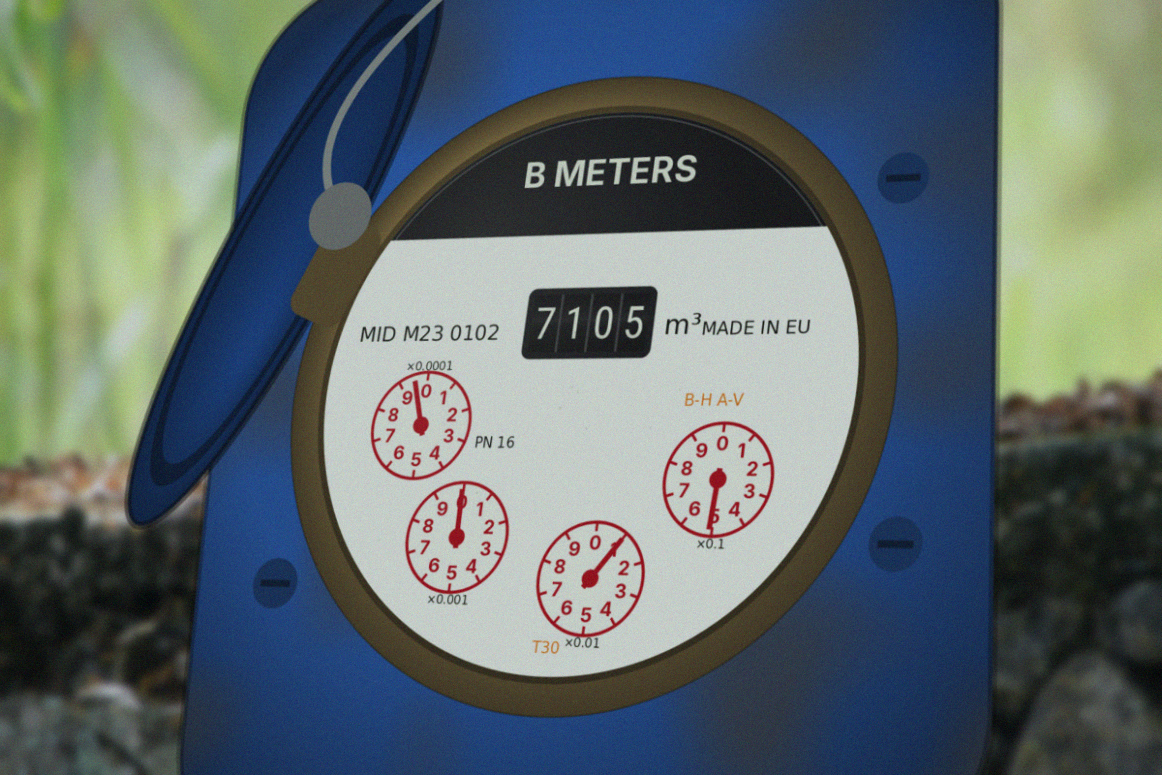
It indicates 7105.5099 m³
